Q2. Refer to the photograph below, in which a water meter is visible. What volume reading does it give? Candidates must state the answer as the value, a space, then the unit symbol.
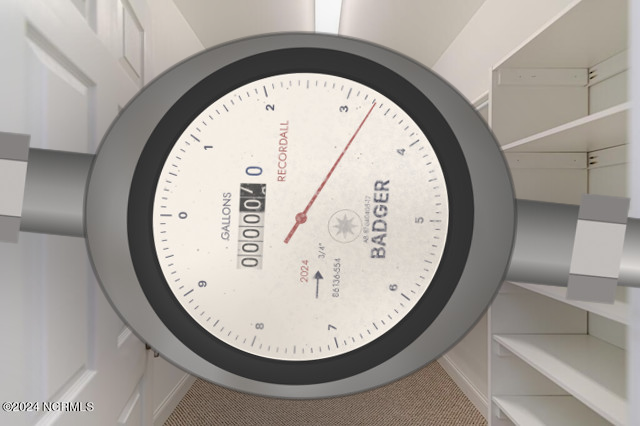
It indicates 73.3 gal
